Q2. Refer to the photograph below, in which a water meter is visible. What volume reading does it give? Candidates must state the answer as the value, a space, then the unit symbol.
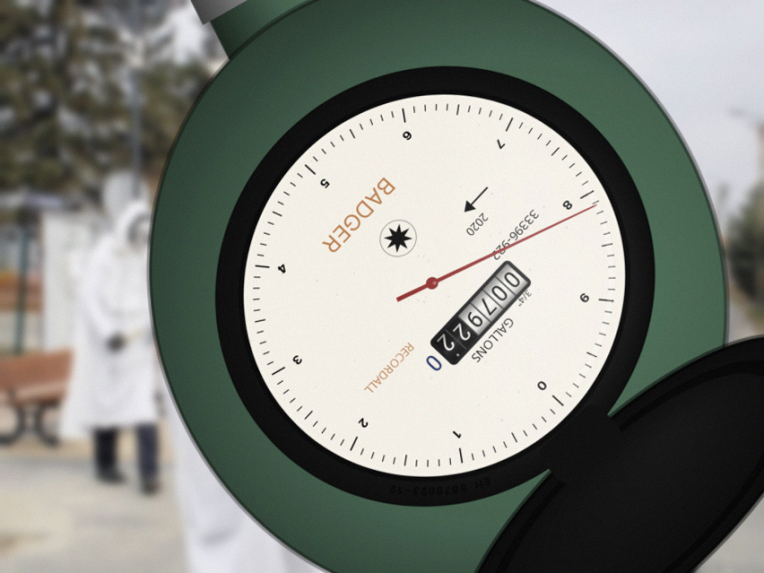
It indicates 79218.1 gal
